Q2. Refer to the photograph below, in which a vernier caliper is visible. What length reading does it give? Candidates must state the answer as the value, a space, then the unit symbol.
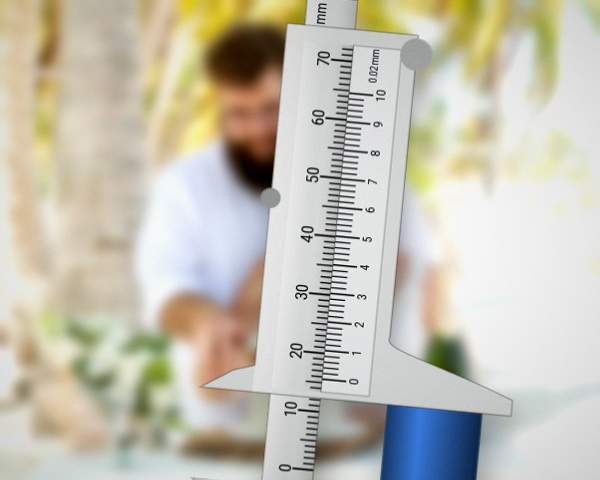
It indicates 15.6 mm
